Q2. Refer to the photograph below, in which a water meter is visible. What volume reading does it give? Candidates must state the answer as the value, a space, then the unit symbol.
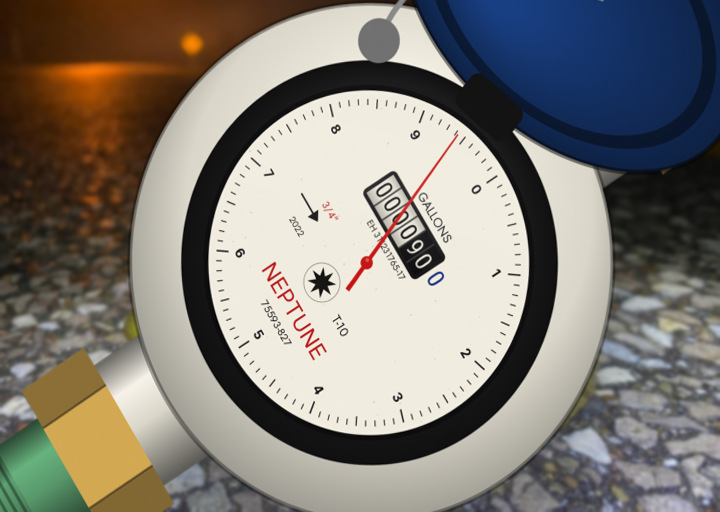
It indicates 899.4 gal
